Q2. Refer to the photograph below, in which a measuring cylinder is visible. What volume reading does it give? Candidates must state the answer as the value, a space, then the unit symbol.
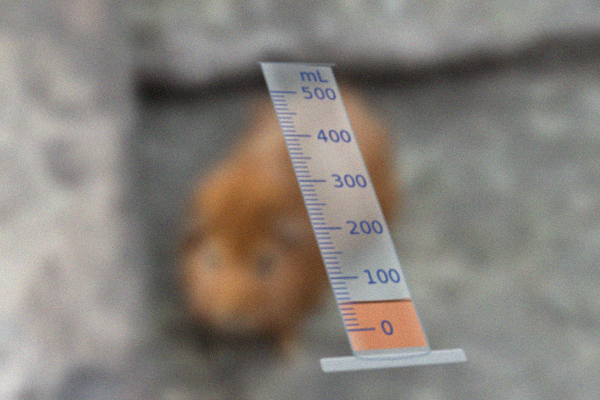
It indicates 50 mL
